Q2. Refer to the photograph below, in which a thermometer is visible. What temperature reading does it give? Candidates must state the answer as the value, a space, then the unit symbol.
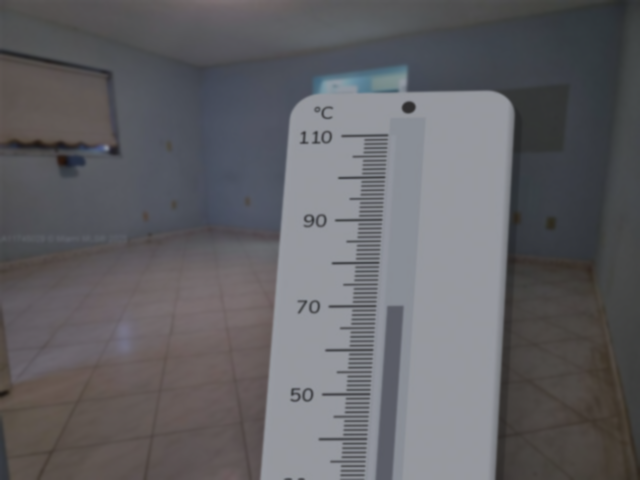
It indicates 70 °C
